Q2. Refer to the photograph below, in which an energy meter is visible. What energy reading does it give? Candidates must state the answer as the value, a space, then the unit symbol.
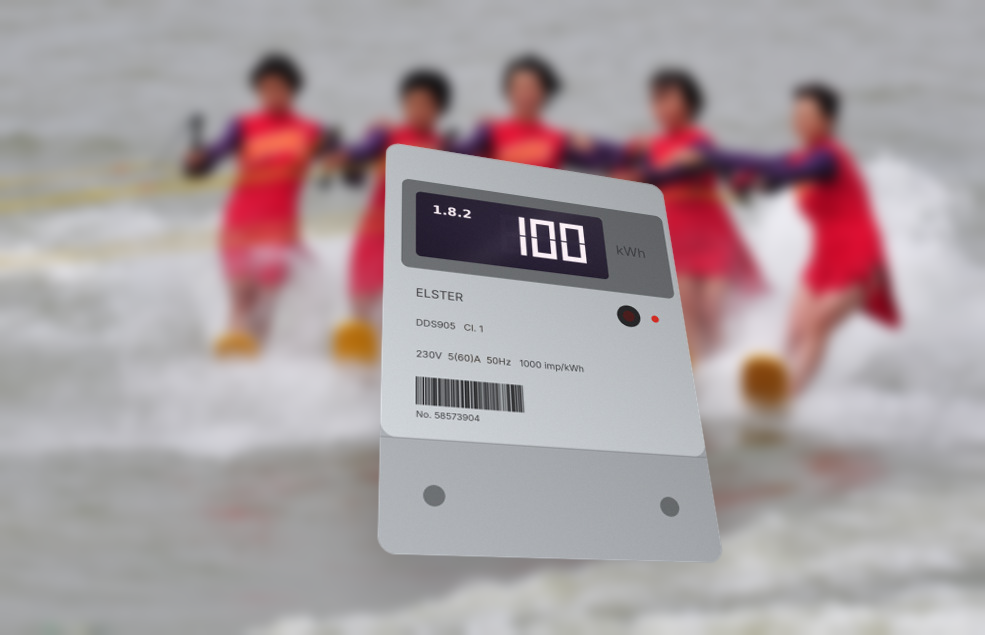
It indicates 100 kWh
